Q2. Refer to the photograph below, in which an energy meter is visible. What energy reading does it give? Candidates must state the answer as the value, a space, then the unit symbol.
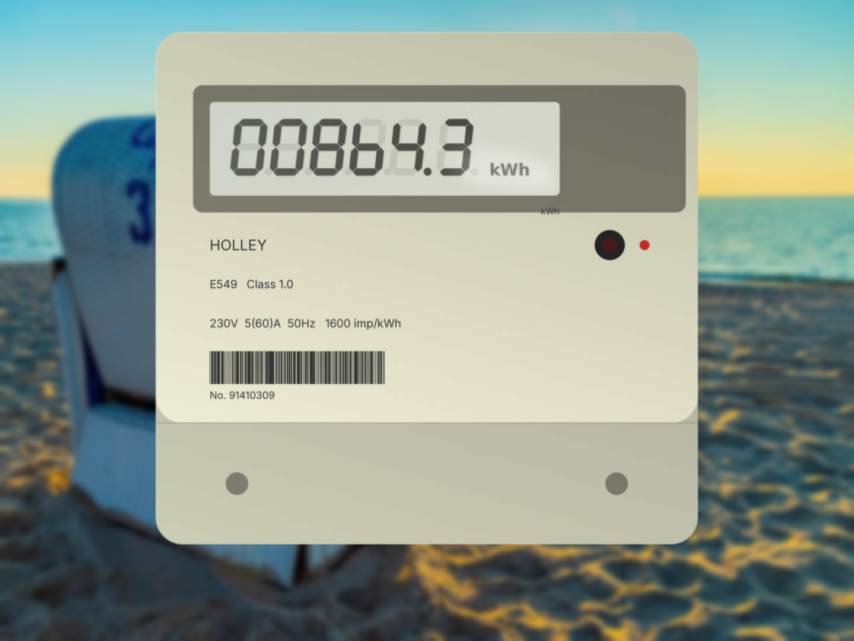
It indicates 864.3 kWh
